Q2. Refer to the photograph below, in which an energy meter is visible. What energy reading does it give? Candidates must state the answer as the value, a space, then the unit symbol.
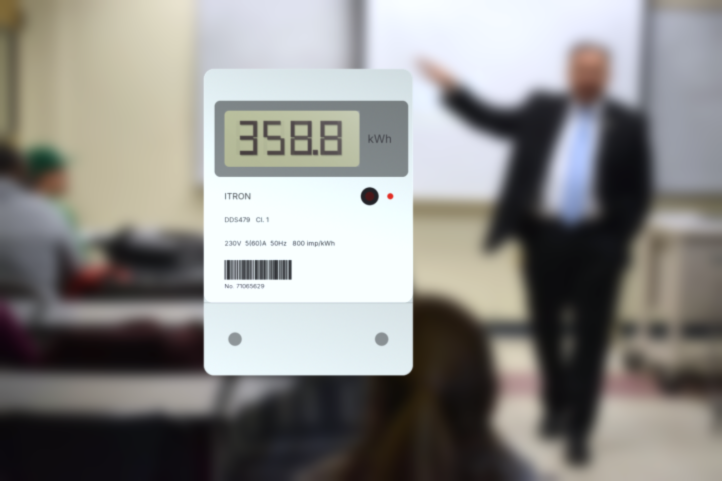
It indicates 358.8 kWh
